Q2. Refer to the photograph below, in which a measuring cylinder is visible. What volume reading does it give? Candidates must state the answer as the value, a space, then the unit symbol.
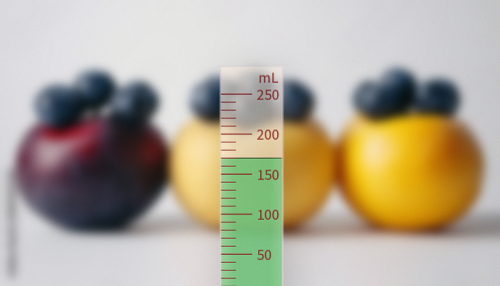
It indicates 170 mL
